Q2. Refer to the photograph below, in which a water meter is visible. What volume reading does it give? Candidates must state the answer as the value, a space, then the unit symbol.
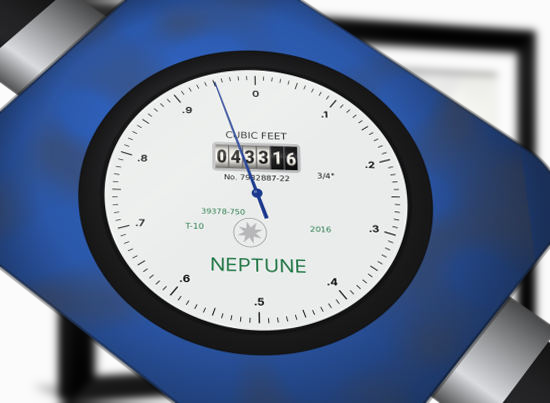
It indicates 43315.95 ft³
